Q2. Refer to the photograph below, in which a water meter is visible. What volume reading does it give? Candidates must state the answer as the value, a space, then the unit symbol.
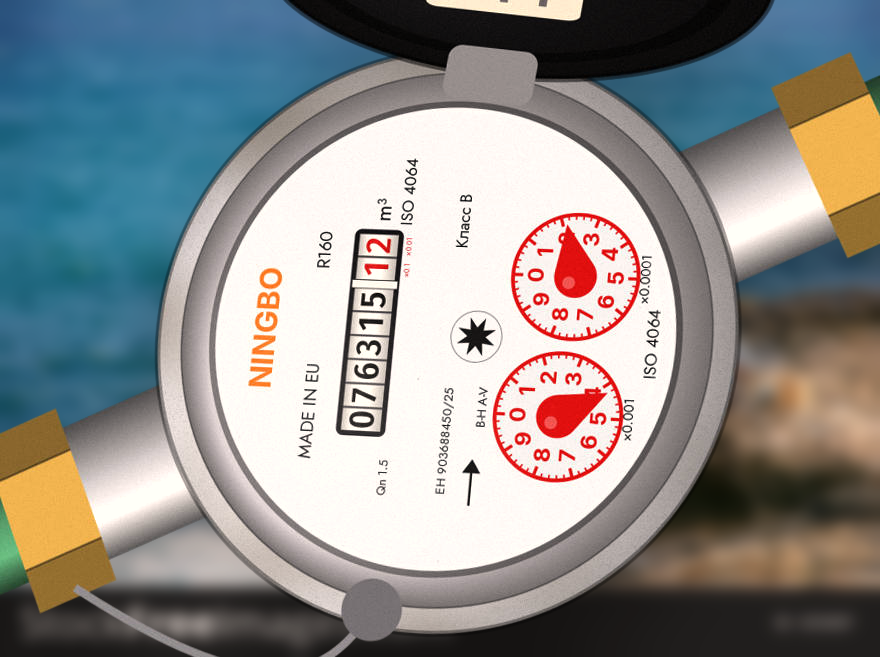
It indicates 76315.1242 m³
